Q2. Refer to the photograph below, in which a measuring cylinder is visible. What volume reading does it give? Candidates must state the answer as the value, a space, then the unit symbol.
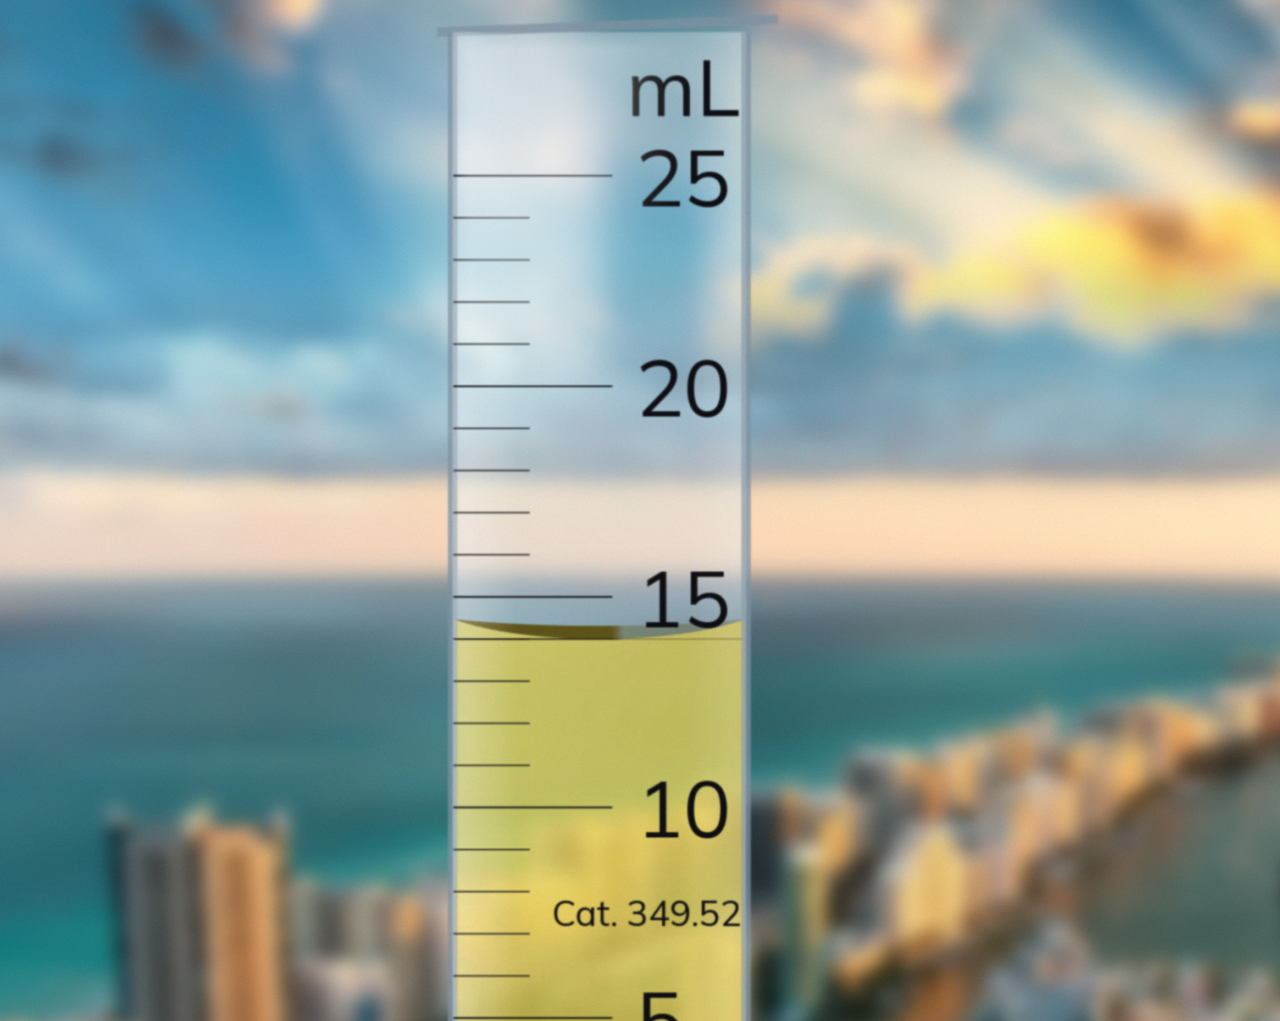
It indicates 14 mL
